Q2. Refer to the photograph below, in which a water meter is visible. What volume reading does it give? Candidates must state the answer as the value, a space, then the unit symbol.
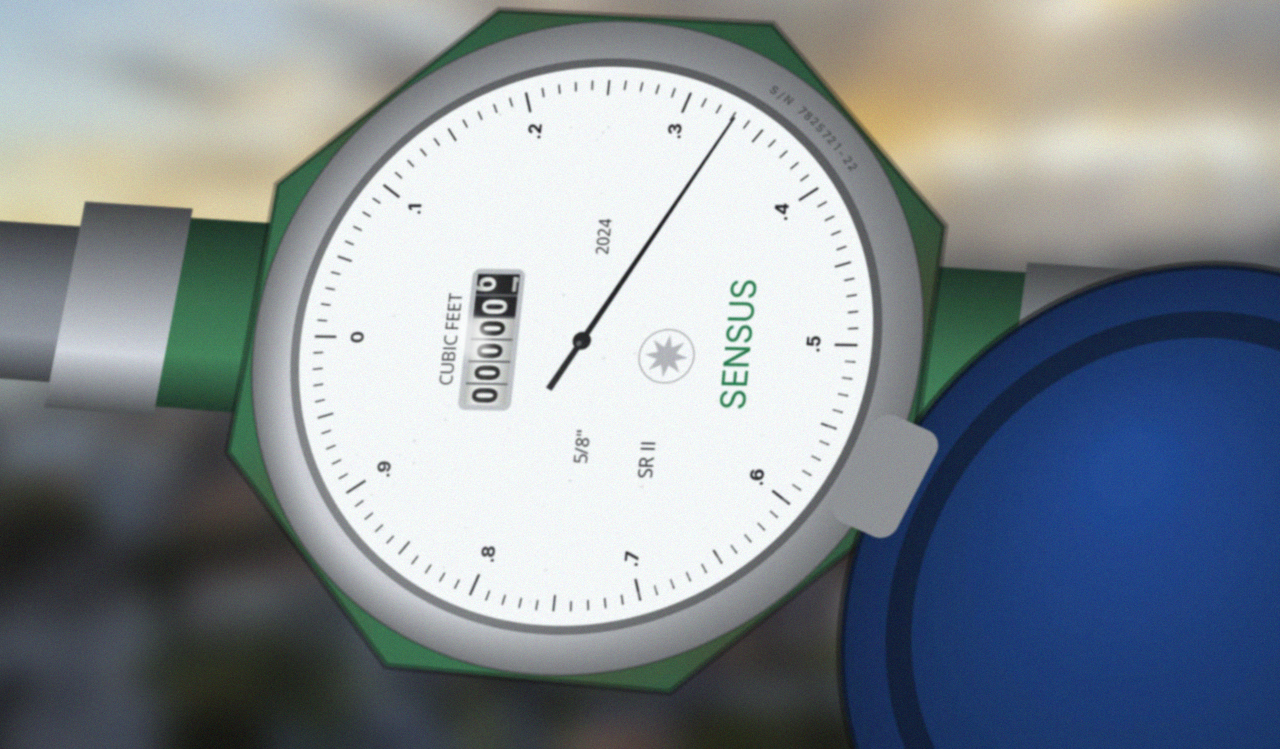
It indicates 6.33 ft³
